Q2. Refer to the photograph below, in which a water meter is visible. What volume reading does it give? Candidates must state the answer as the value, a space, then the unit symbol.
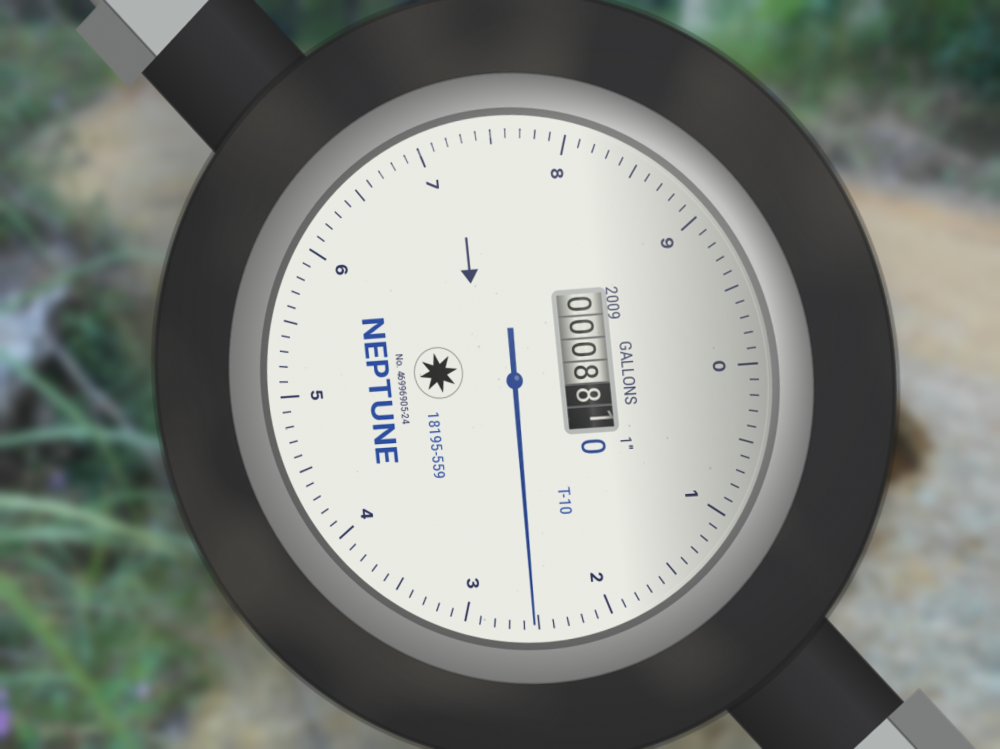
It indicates 8812.5 gal
